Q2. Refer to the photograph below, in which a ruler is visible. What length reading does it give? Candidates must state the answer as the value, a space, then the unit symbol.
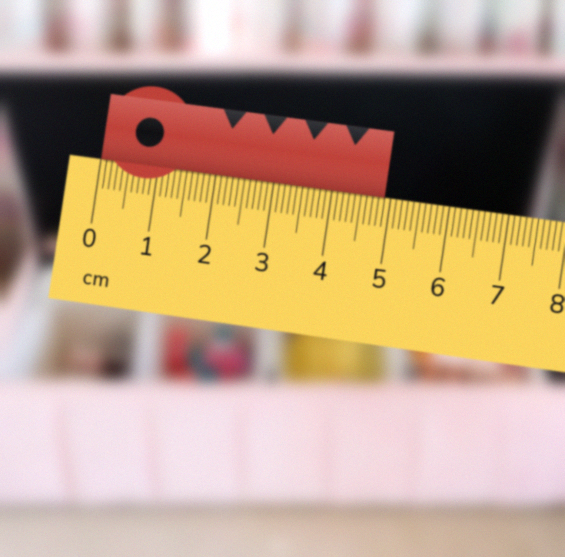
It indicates 4.9 cm
